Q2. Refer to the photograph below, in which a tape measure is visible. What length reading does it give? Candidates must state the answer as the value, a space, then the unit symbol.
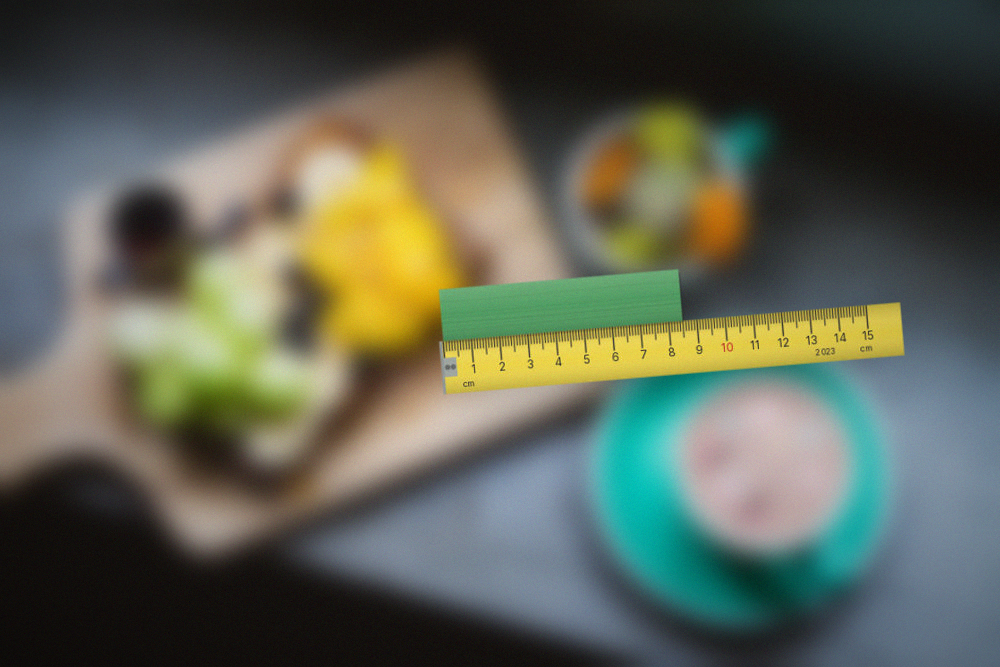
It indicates 8.5 cm
